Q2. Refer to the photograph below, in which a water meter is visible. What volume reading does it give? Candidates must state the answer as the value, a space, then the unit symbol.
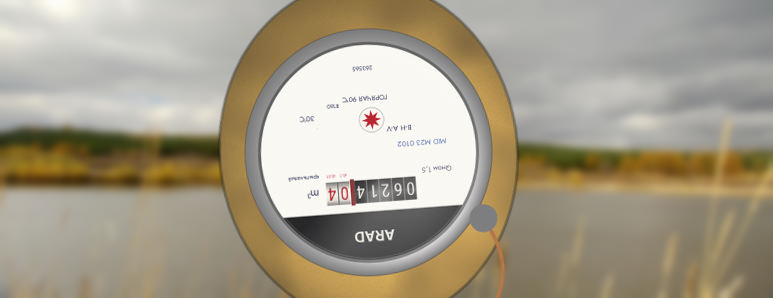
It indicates 6214.04 m³
